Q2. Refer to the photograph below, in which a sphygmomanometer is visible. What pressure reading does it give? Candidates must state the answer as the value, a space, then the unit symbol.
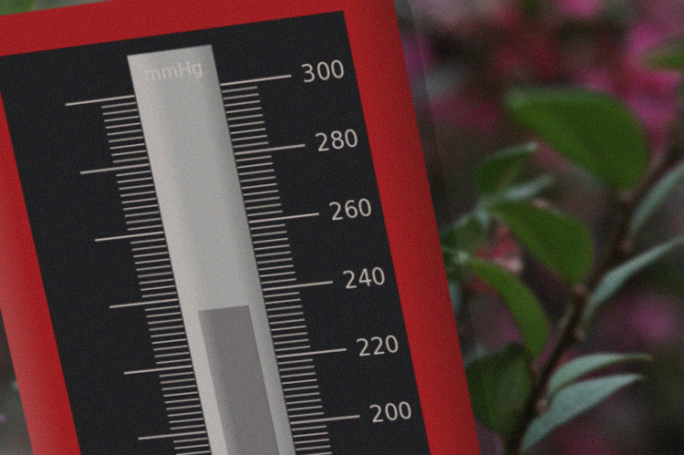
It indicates 236 mmHg
